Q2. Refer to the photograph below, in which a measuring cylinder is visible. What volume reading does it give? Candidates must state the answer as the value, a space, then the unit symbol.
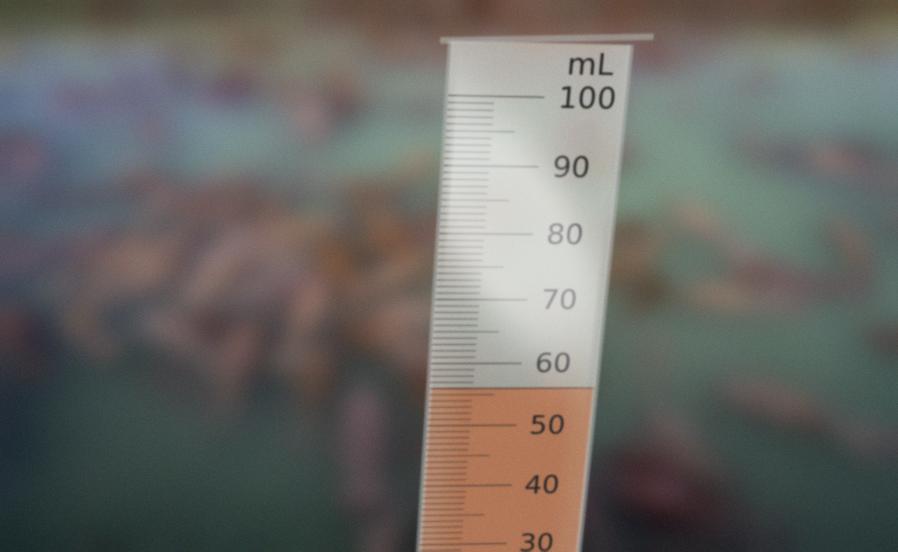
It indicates 56 mL
